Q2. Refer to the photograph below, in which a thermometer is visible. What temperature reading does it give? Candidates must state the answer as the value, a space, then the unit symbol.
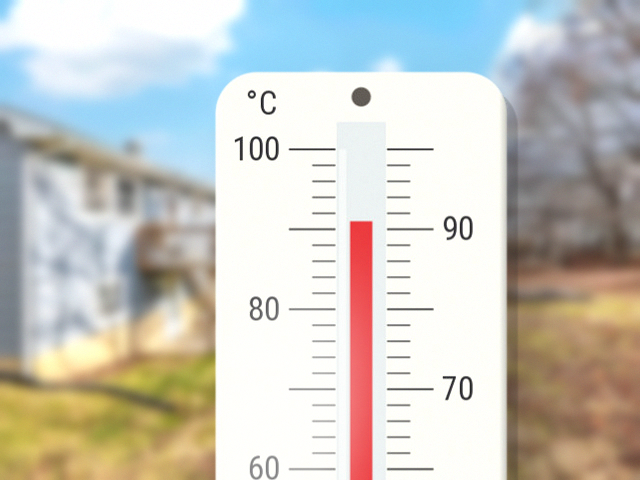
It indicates 91 °C
